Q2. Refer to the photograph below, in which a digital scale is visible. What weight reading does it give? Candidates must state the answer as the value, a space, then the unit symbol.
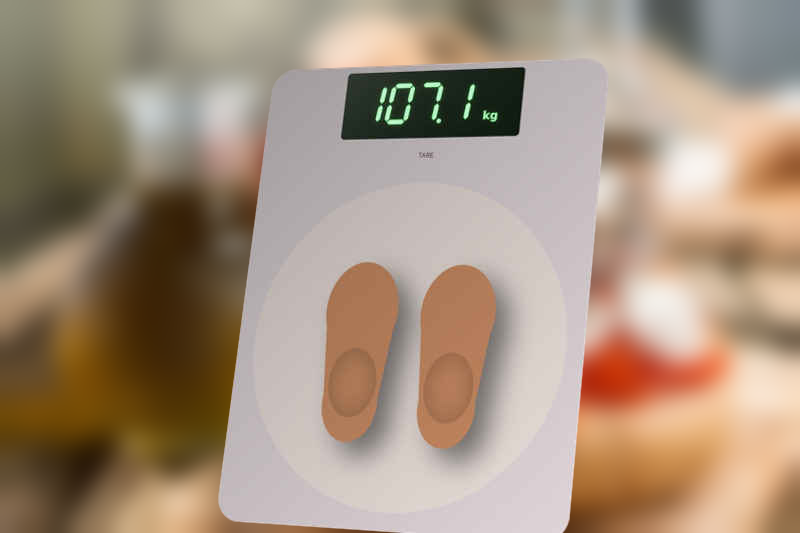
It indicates 107.1 kg
